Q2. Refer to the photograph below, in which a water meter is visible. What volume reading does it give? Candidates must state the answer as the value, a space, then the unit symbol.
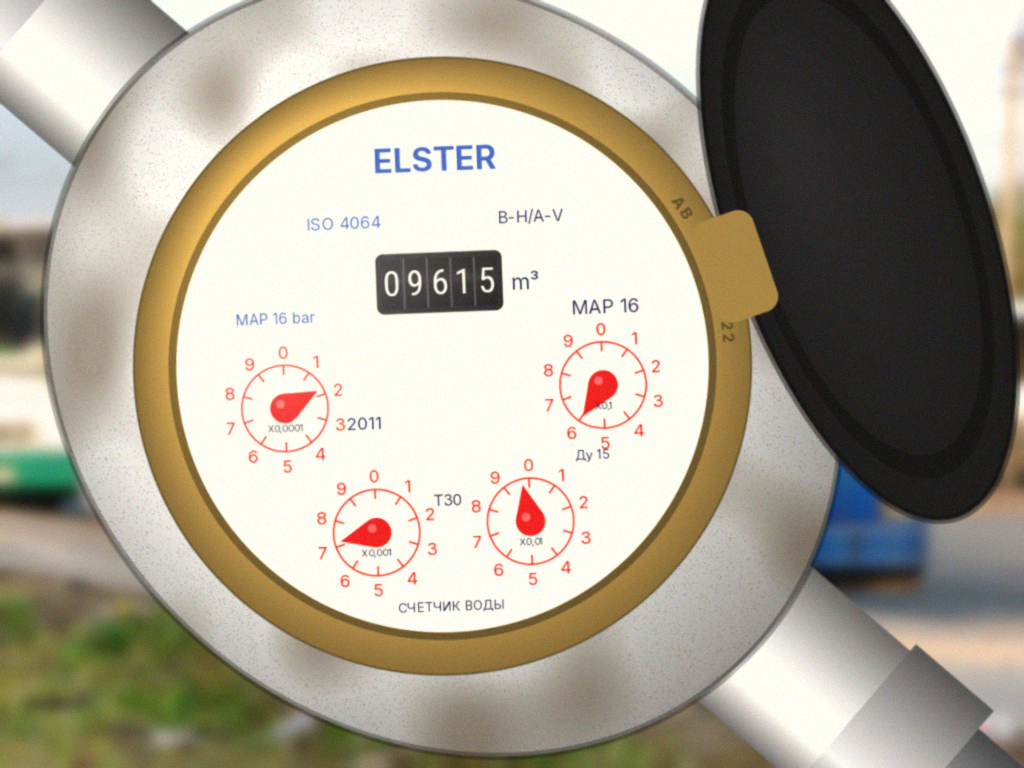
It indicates 9615.5971 m³
